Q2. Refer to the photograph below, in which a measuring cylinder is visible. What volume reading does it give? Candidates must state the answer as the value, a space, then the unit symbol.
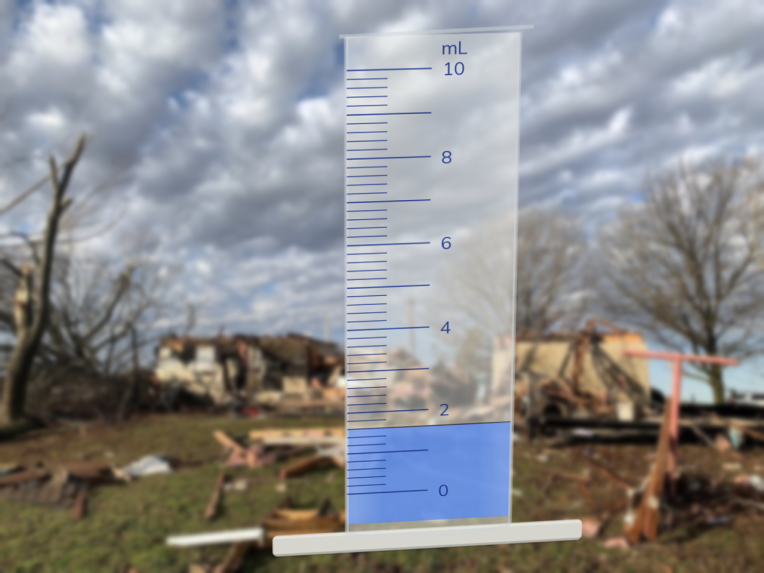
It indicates 1.6 mL
